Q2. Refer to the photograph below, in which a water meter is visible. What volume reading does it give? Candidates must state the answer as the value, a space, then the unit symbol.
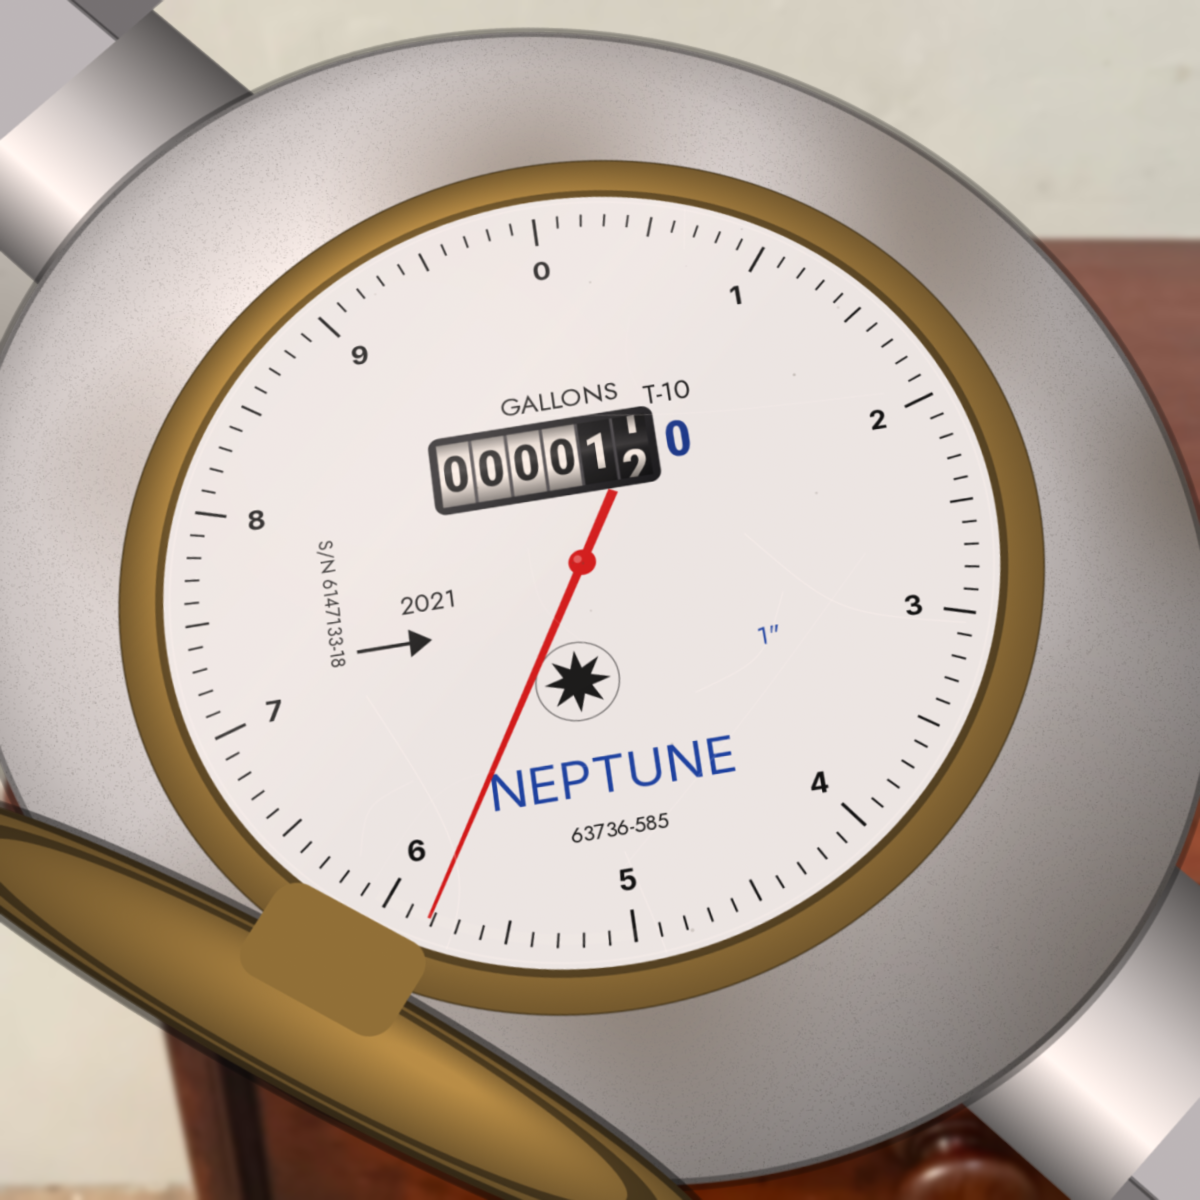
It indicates 115.8 gal
